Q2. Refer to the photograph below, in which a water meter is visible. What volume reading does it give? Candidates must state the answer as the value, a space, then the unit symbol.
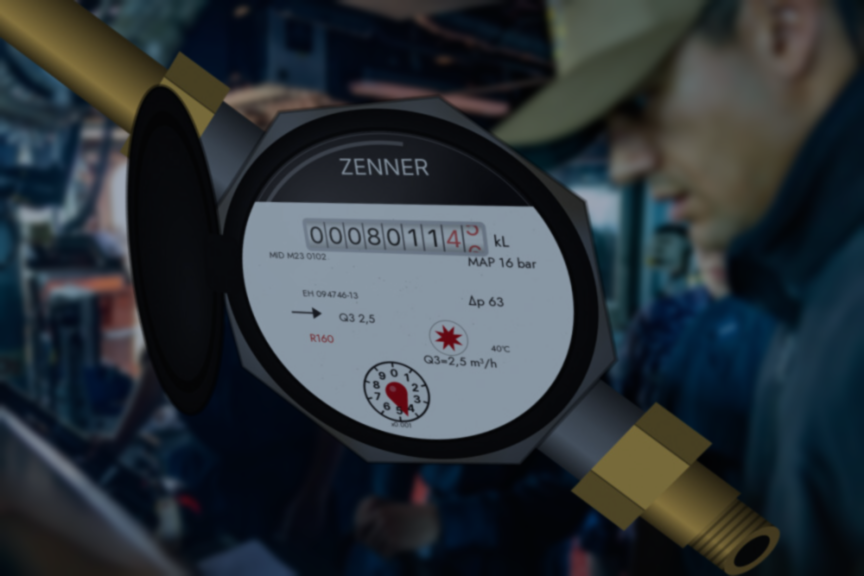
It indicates 8011.454 kL
